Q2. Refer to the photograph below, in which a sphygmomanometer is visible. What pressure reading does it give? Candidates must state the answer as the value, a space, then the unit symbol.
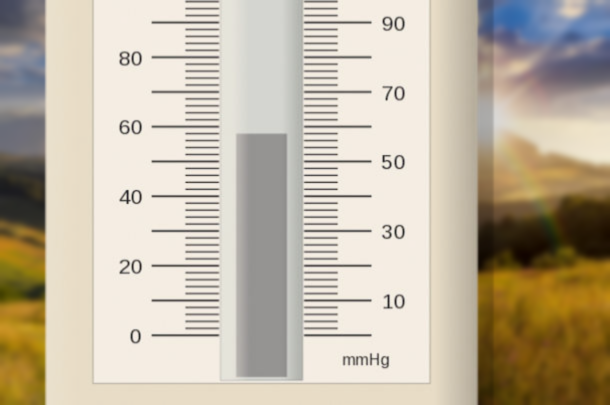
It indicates 58 mmHg
